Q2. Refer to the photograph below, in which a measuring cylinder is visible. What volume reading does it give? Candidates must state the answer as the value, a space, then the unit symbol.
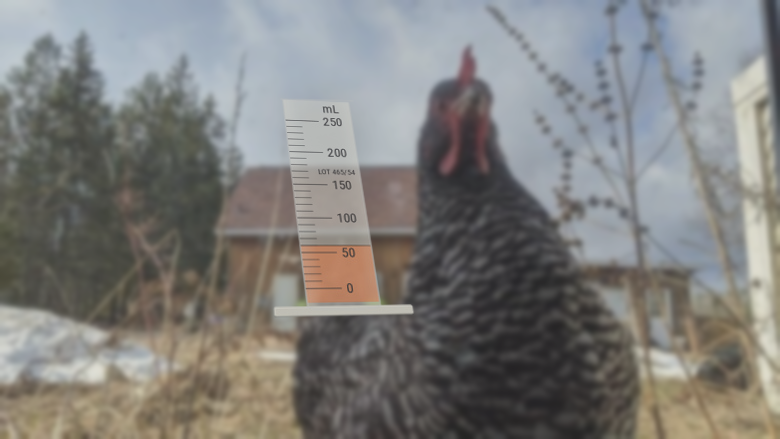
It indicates 60 mL
